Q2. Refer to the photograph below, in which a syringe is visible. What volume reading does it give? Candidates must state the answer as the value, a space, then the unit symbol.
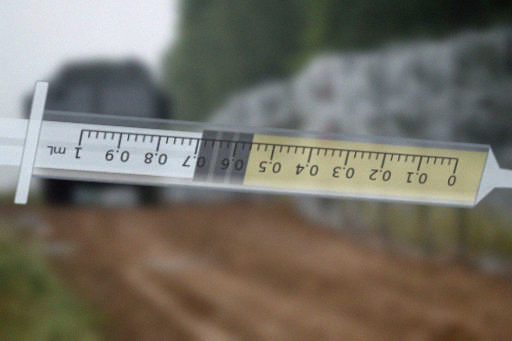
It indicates 0.56 mL
